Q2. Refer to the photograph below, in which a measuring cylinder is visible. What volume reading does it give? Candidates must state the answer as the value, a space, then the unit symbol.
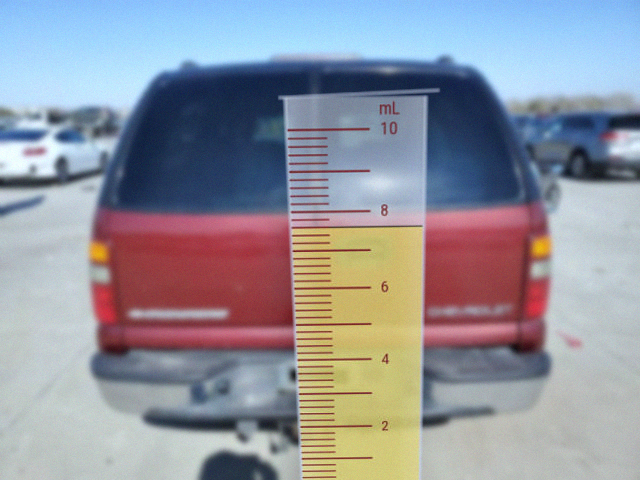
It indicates 7.6 mL
